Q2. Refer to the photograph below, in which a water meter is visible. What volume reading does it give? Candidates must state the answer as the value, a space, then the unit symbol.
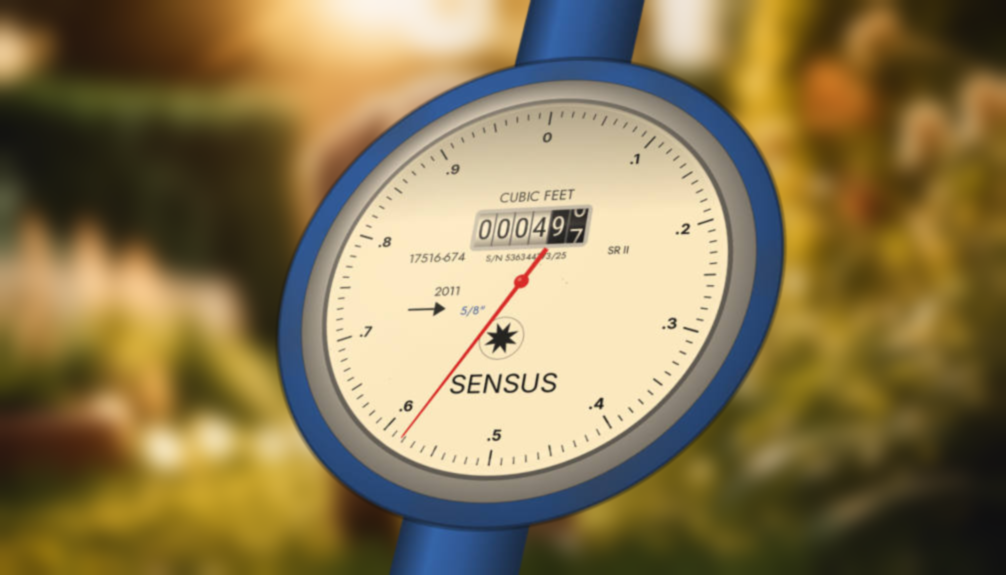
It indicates 496.58 ft³
